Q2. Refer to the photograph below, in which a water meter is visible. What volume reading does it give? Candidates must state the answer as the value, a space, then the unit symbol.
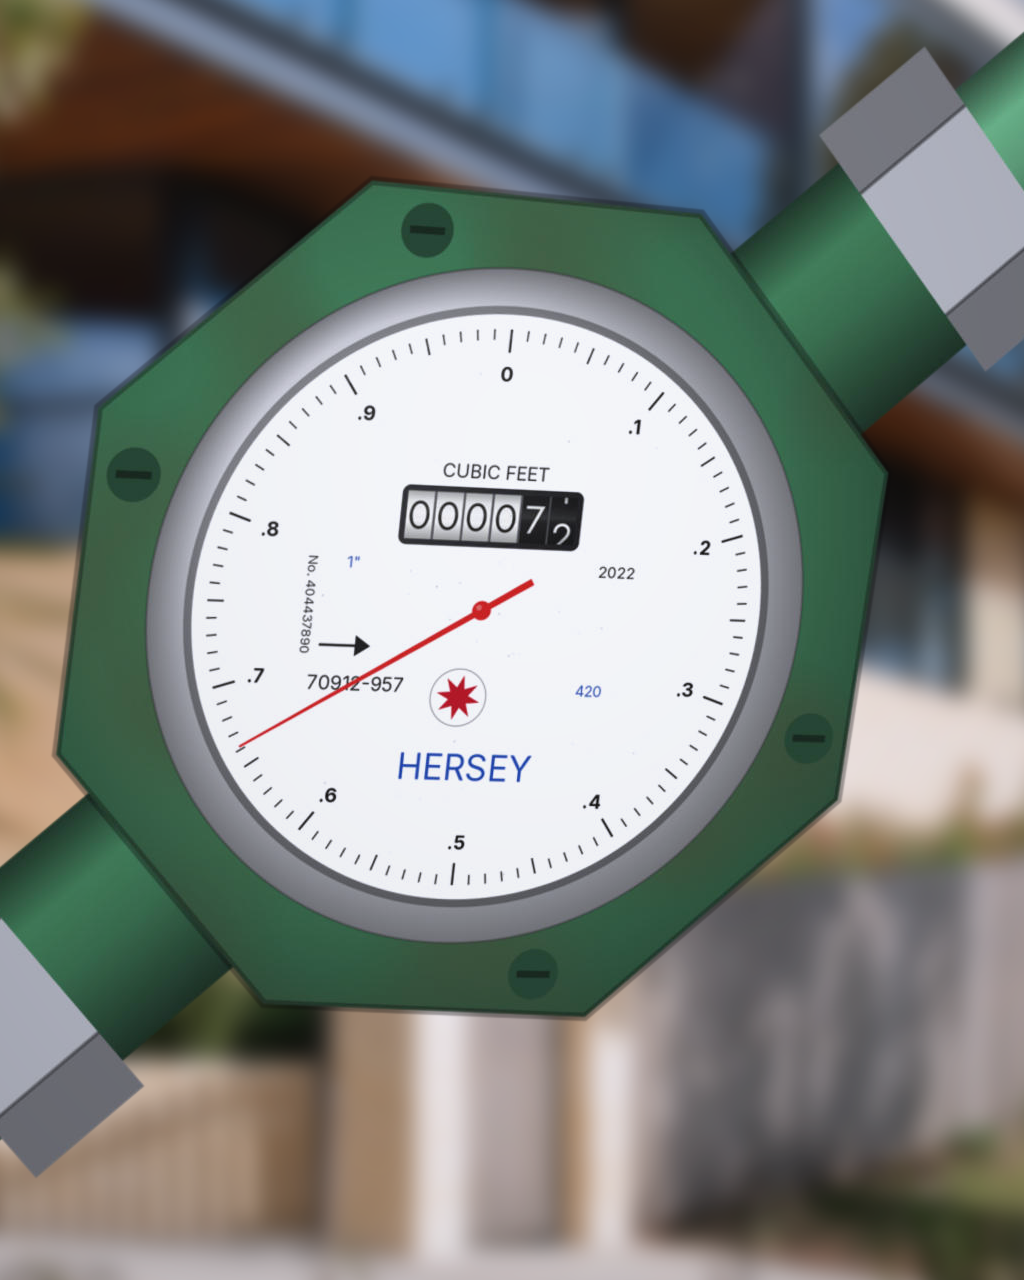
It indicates 71.66 ft³
